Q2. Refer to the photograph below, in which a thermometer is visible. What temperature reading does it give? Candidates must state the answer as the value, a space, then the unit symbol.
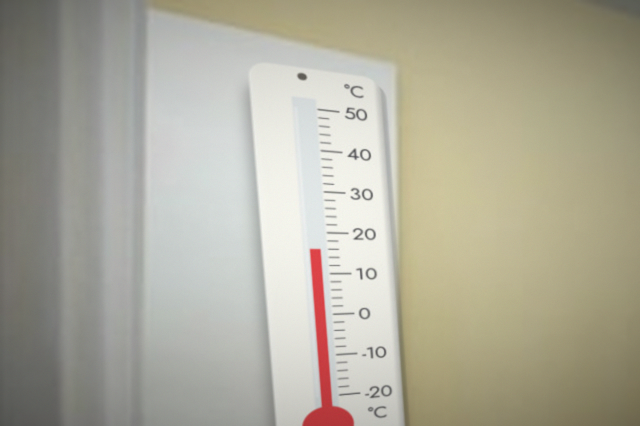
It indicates 16 °C
